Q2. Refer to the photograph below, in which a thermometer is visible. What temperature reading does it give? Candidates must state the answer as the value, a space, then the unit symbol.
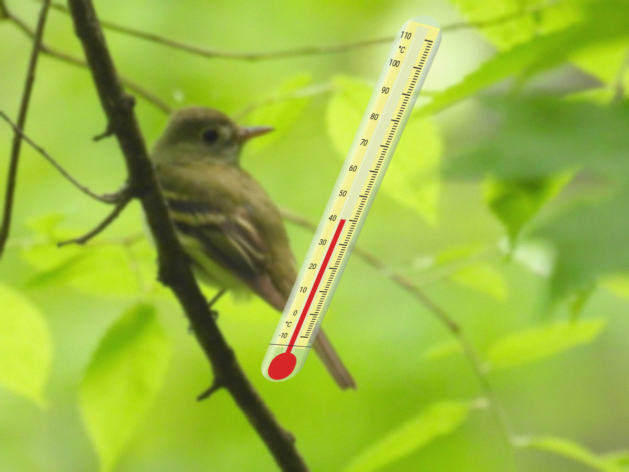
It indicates 40 °C
